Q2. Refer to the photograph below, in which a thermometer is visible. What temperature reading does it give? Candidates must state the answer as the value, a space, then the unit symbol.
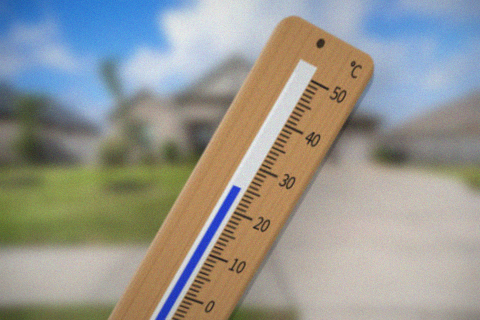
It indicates 25 °C
